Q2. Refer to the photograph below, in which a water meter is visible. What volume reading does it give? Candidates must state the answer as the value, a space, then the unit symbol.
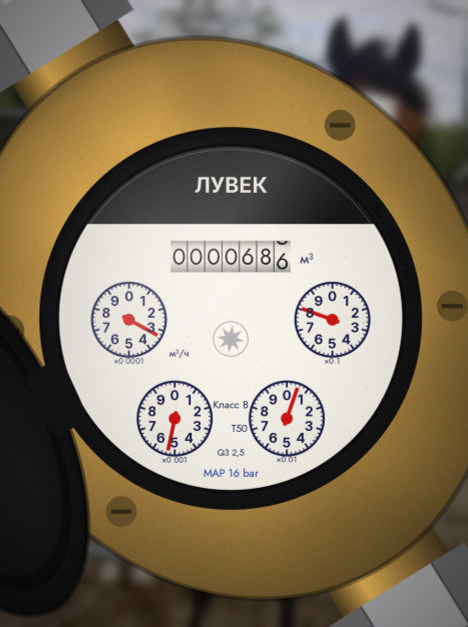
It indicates 685.8053 m³
